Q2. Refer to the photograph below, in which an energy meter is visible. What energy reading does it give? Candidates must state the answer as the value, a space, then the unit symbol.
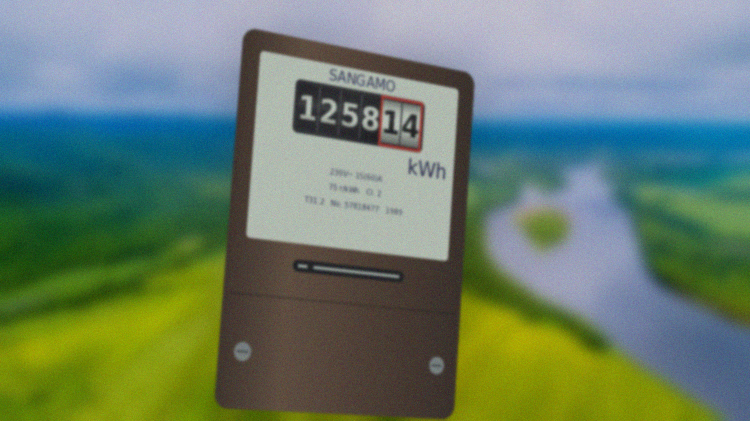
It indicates 1258.14 kWh
